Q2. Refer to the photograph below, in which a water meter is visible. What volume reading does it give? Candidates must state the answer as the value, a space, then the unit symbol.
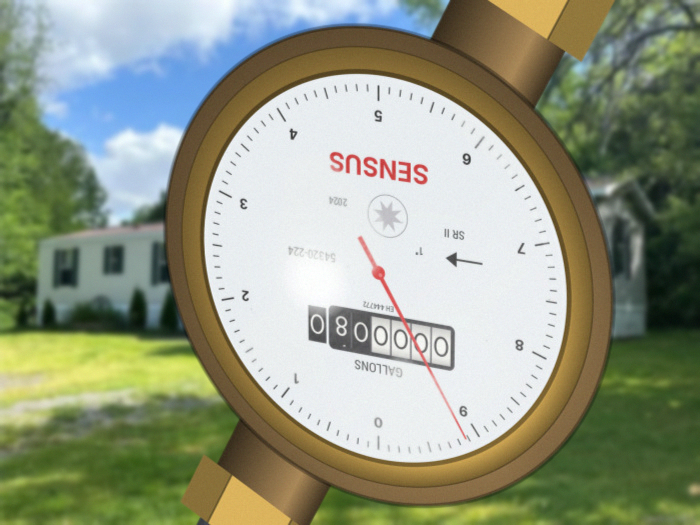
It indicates 79.1 gal
